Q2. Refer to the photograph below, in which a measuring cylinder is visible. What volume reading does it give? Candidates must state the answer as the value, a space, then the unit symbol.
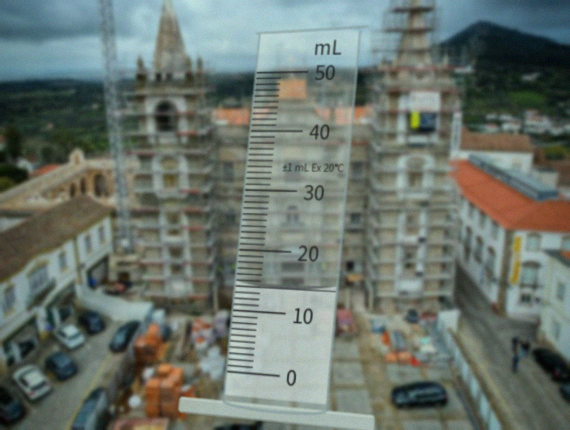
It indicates 14 mL
